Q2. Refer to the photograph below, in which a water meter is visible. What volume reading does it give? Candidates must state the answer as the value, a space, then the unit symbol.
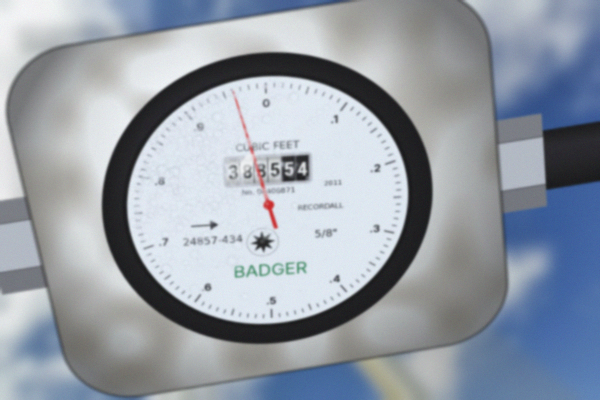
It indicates 388553.96 ft³
